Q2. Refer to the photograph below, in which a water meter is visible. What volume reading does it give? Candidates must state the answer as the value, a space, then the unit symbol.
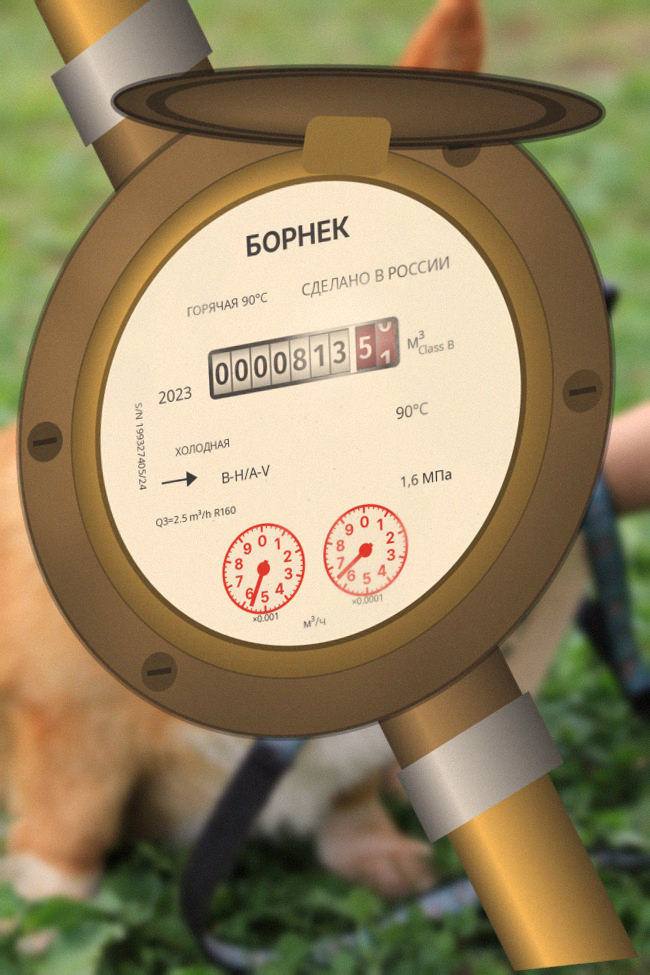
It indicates 813.5056 m³
